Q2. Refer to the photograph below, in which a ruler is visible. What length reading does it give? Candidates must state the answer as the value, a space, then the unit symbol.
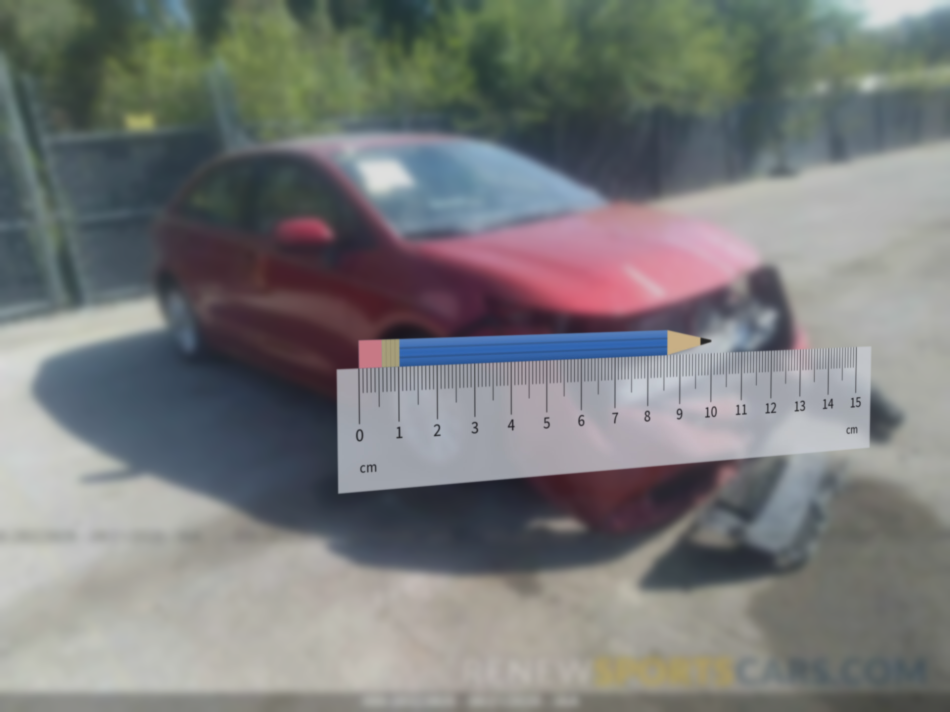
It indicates 10 cm
